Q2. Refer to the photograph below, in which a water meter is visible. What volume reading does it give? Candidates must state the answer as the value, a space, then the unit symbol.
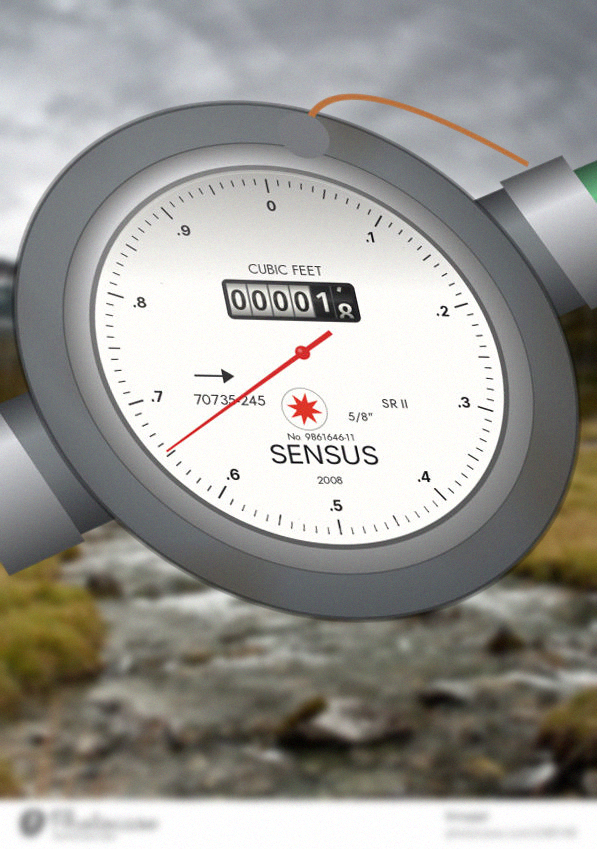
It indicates 17.65 ft³
